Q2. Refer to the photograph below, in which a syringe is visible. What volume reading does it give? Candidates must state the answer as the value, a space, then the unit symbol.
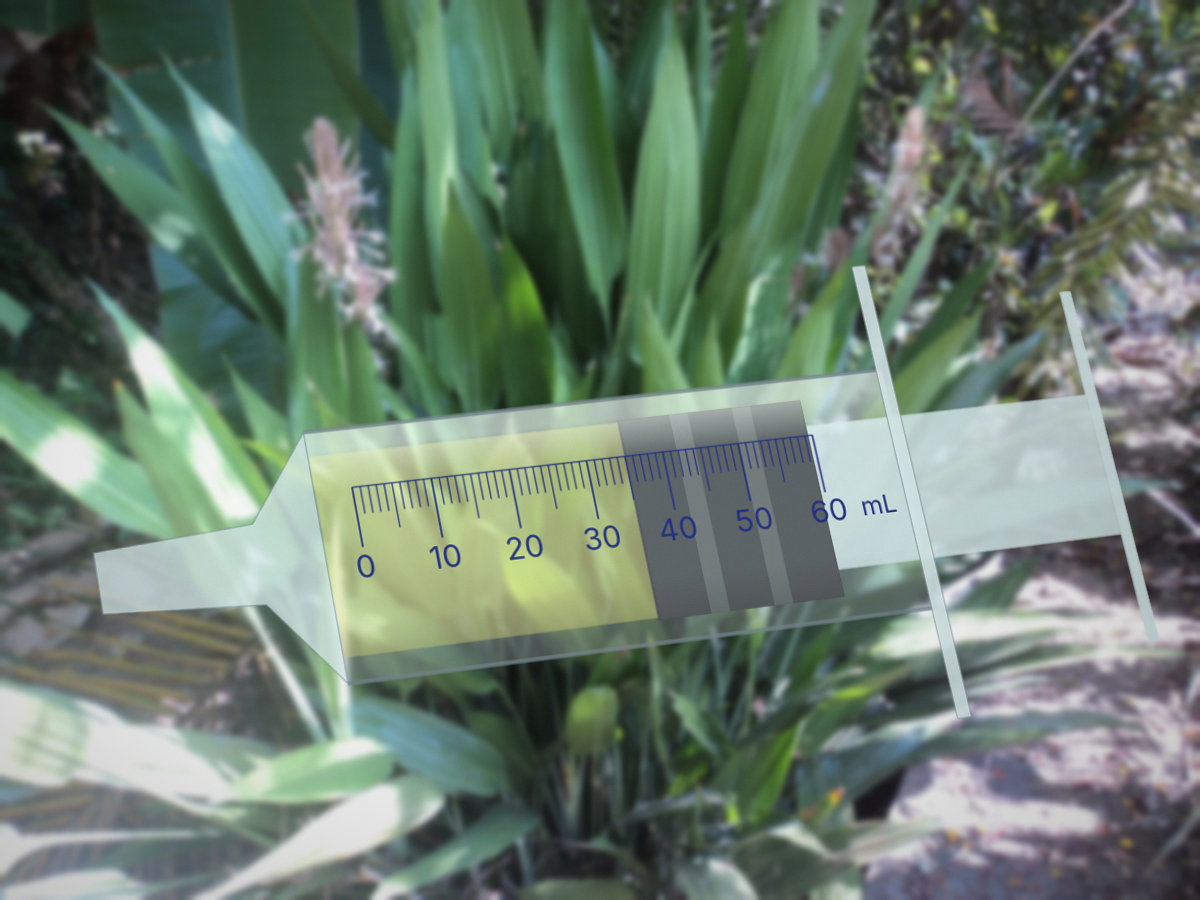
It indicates 35 mL
